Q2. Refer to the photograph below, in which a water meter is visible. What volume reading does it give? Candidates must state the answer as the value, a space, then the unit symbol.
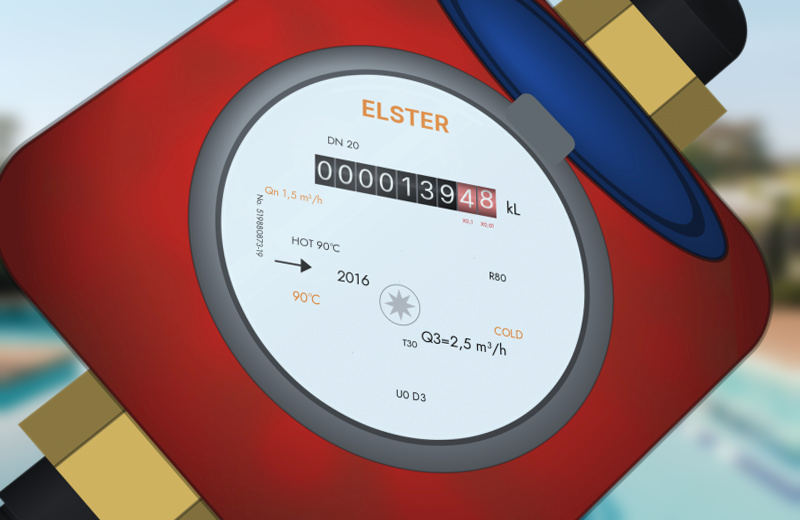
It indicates 139.48 kL
